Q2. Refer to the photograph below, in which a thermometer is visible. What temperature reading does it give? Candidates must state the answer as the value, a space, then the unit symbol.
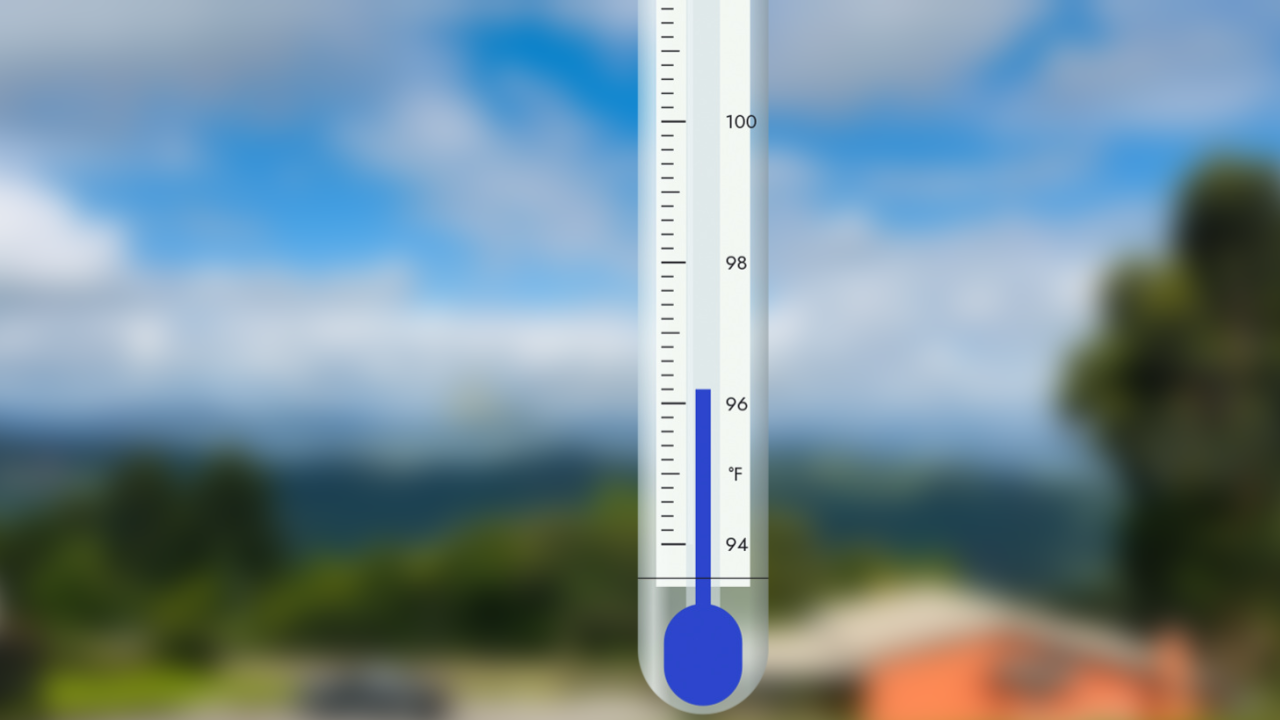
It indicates 96.2 °F
